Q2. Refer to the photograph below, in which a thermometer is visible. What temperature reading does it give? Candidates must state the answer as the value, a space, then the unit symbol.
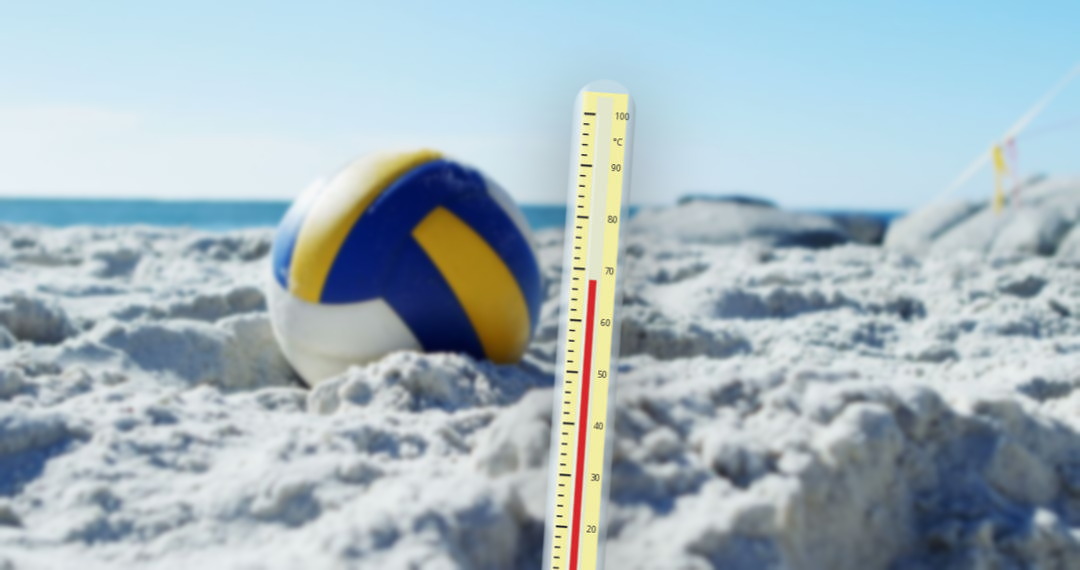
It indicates 68 °C
